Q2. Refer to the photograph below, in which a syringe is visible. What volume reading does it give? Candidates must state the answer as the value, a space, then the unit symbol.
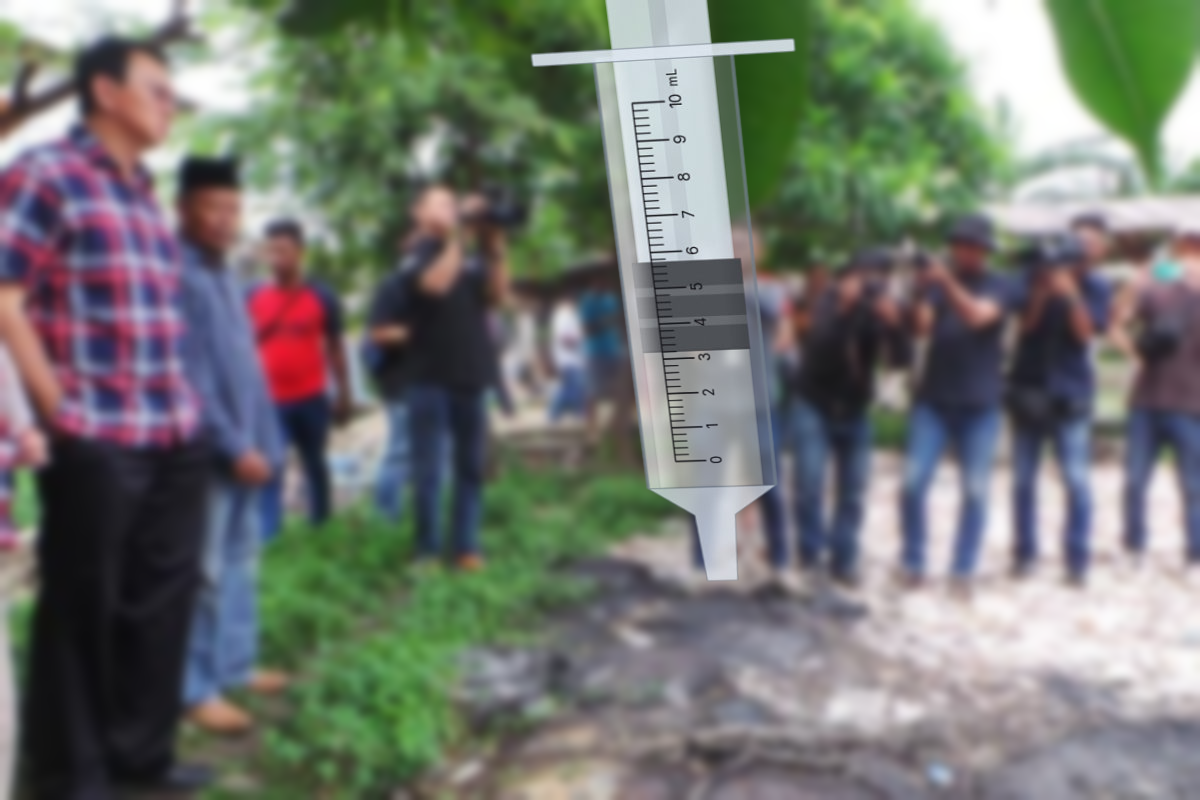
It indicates 3.2 mL
